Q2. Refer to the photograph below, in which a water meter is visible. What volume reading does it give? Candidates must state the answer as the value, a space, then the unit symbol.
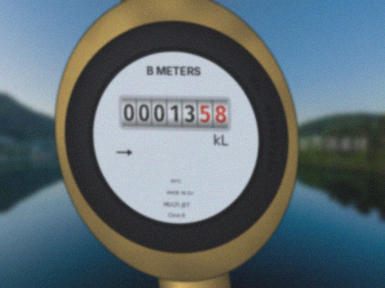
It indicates 13.58 kL
